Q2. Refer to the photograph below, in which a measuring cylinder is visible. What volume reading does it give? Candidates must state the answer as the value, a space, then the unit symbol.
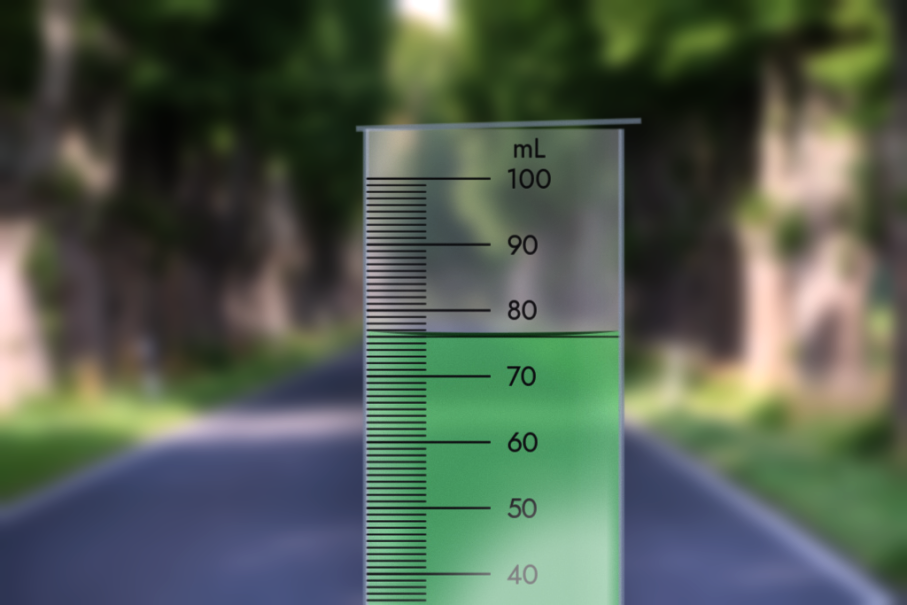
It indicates 76 mL
